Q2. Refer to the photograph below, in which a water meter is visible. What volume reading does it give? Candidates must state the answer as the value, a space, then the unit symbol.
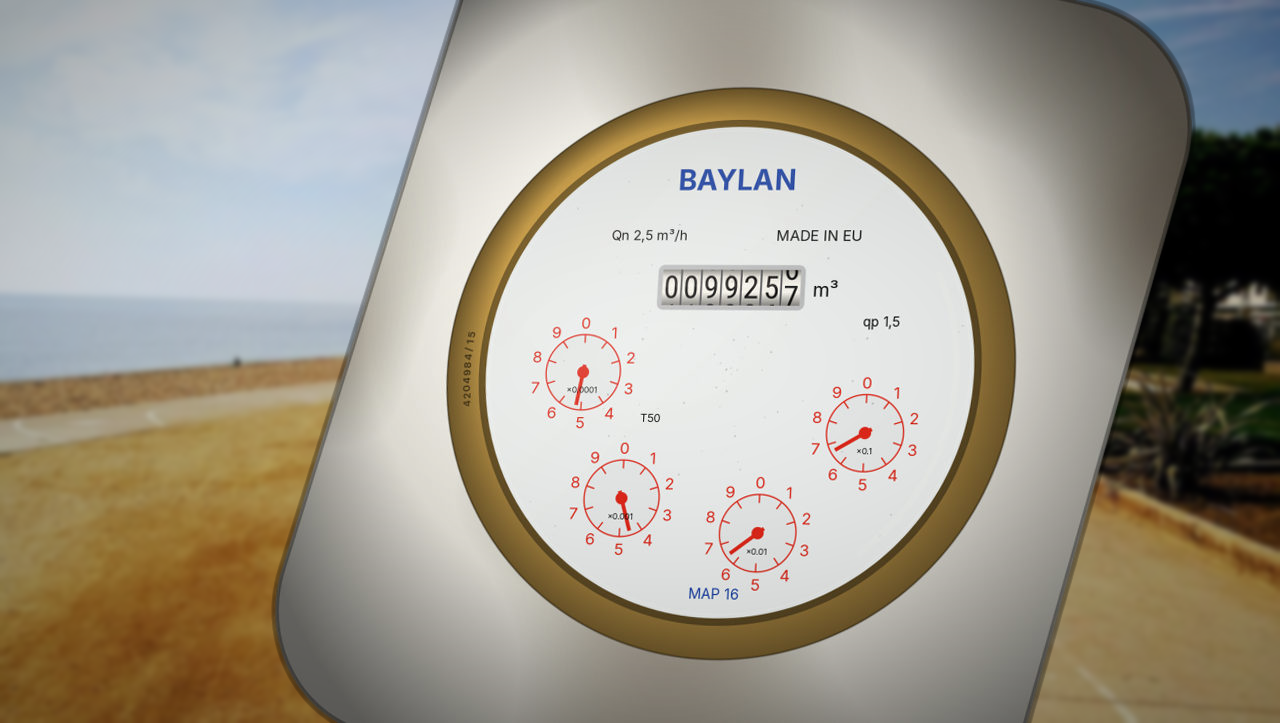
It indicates 99256.6645 m³
